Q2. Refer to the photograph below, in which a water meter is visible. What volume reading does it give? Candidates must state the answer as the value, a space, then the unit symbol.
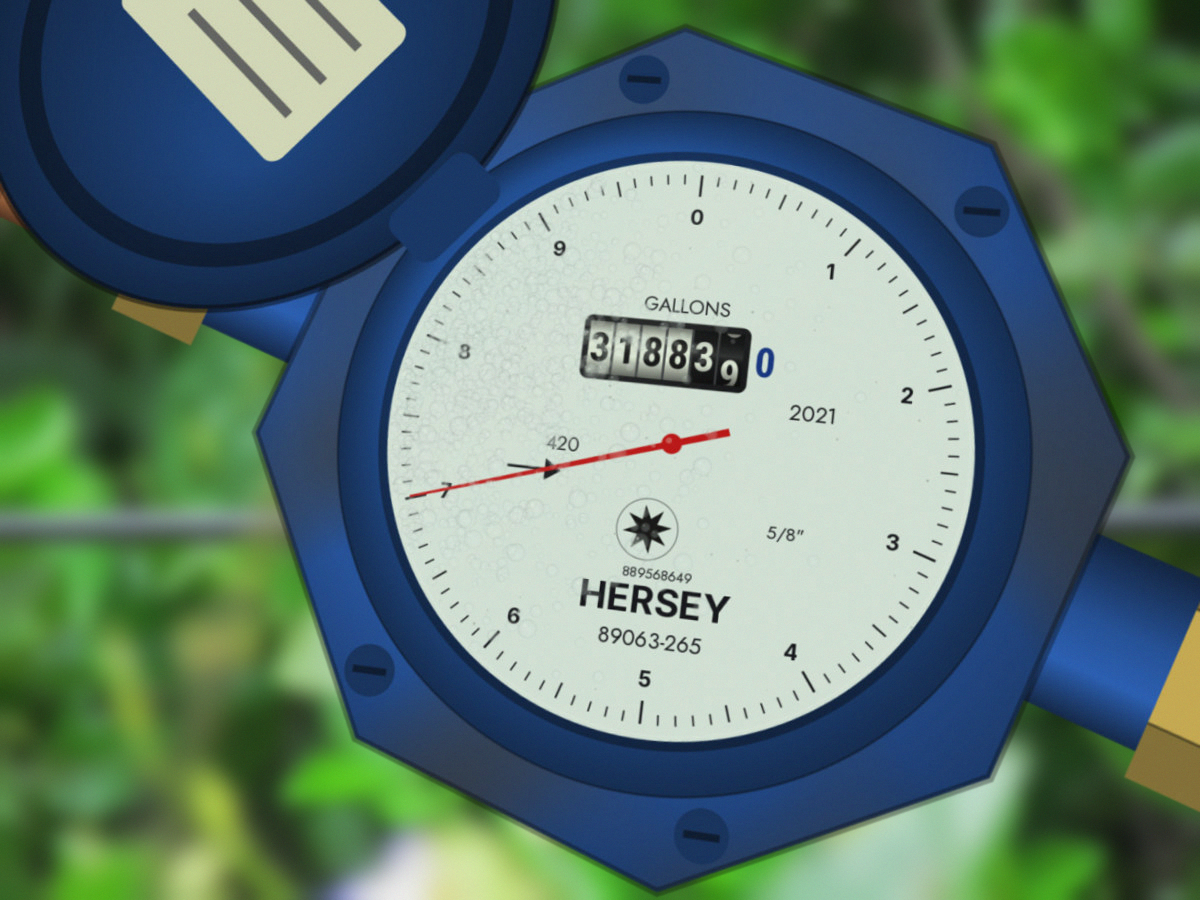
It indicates 3188387.0 gal
